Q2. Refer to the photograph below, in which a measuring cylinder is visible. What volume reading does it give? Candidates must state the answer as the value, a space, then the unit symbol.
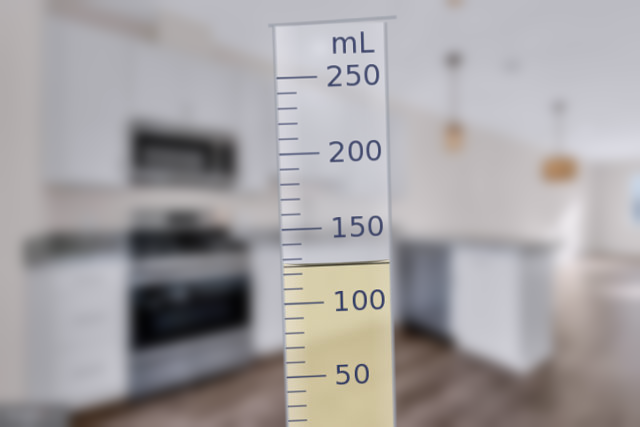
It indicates 125 mL
